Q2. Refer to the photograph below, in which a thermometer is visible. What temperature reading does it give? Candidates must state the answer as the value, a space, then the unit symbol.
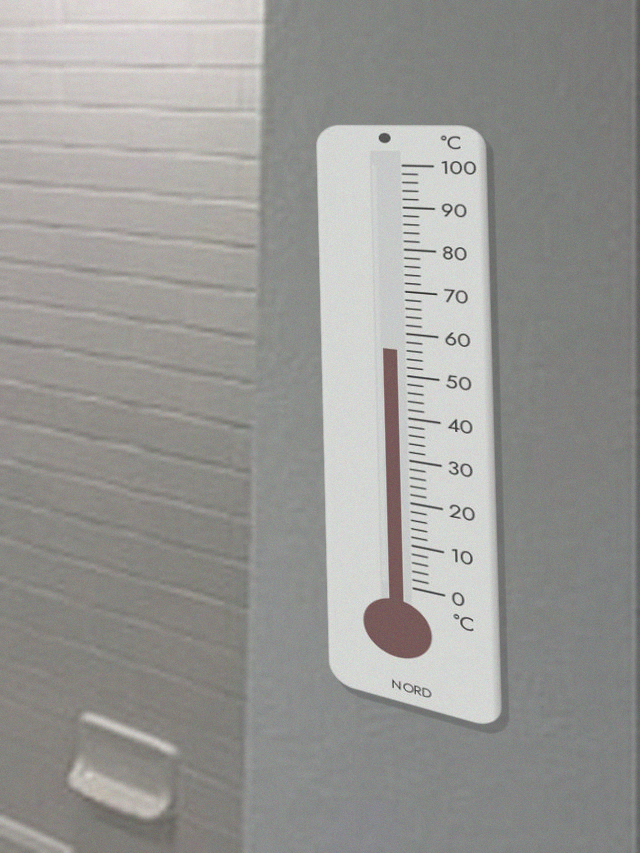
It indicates 56 °C
